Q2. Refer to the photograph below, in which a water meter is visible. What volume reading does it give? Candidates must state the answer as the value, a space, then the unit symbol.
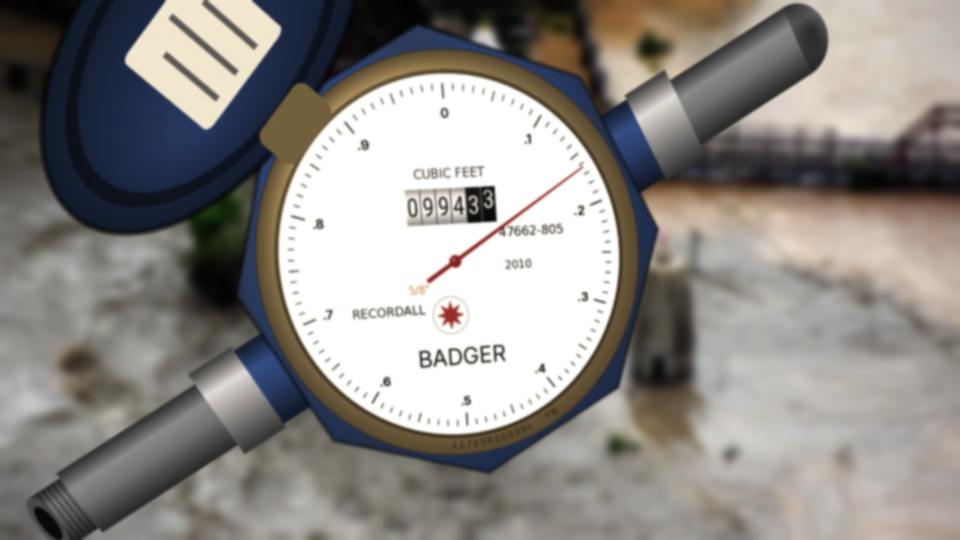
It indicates 99433.16 ft³
